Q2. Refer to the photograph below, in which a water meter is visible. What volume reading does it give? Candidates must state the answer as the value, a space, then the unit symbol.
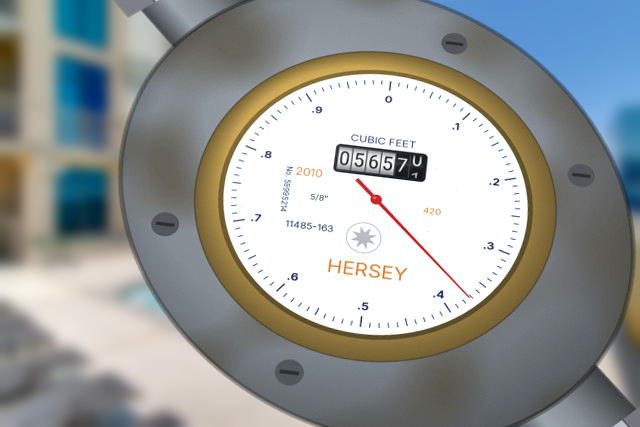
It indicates 56570.37 ft³
